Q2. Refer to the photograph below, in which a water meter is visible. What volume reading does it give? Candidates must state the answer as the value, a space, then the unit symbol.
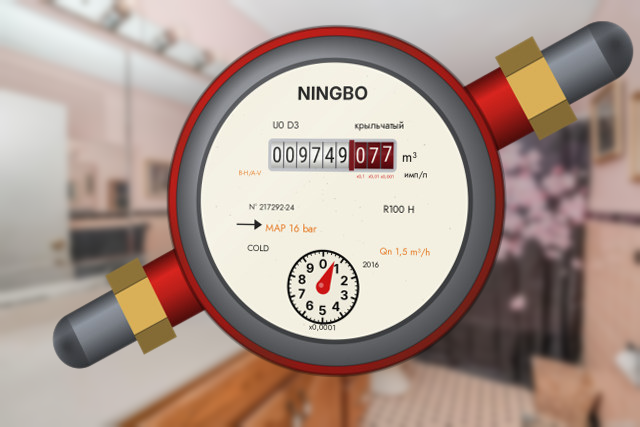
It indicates 9749.0770 m³
